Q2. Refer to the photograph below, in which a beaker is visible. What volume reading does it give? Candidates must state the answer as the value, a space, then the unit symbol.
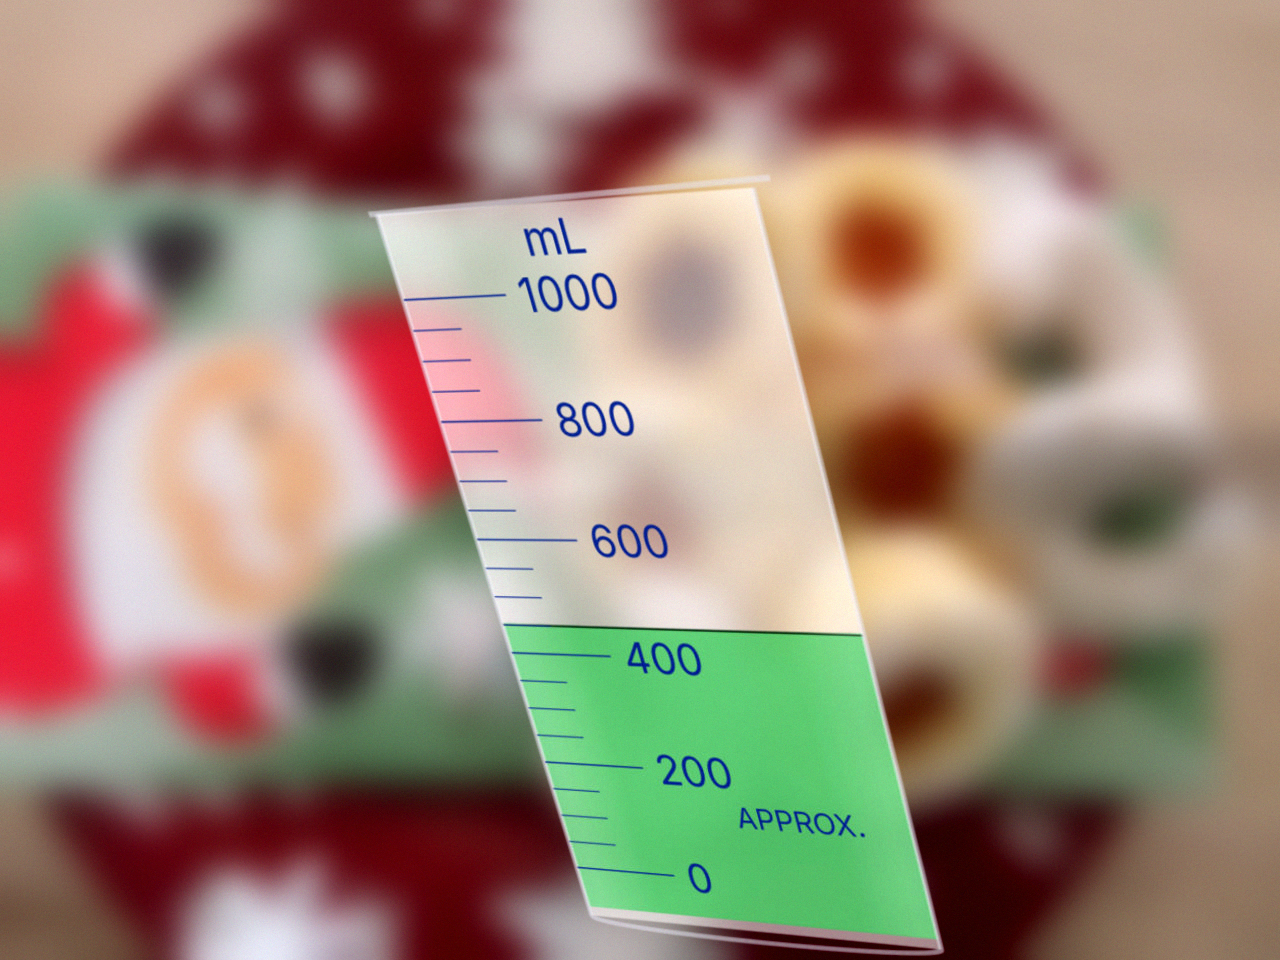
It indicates 450 mL
